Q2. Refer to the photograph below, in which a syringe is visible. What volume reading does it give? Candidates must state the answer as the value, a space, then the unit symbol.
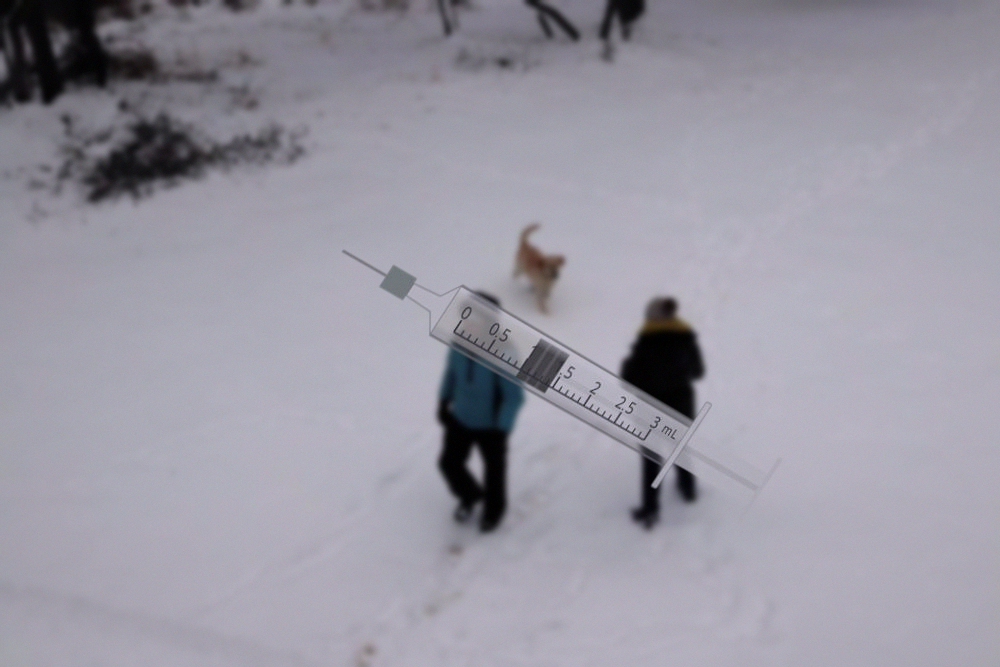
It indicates 1 mL
